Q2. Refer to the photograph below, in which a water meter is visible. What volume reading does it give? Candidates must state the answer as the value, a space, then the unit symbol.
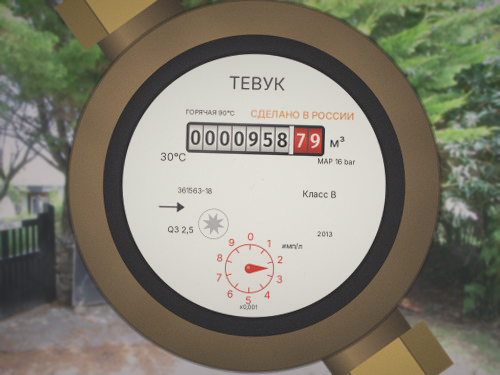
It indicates 958.792 m³
